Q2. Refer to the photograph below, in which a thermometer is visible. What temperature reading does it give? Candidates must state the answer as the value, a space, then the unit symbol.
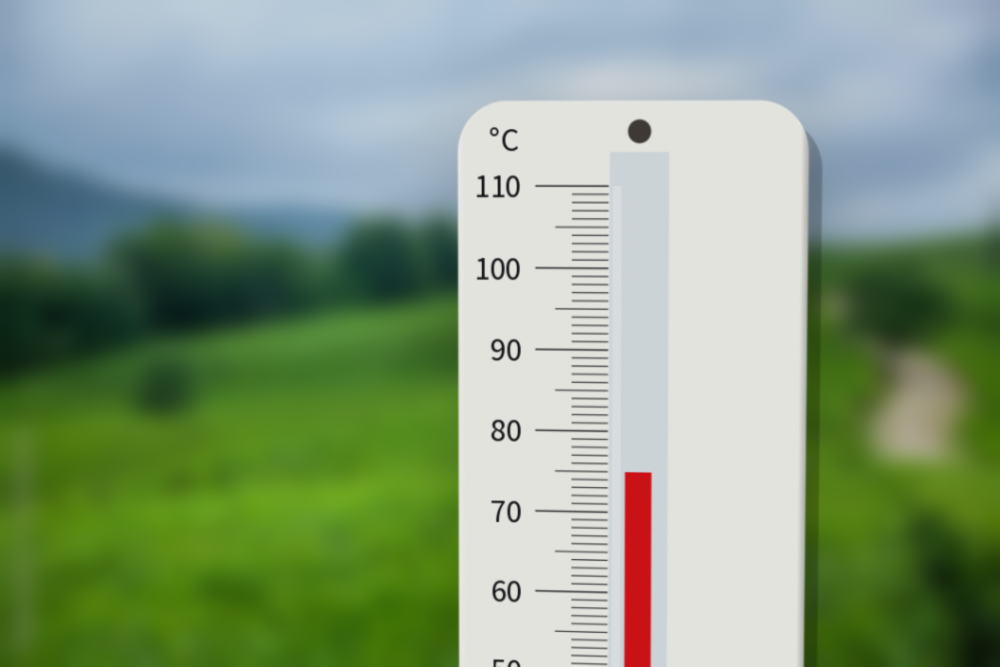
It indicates 75 °C
